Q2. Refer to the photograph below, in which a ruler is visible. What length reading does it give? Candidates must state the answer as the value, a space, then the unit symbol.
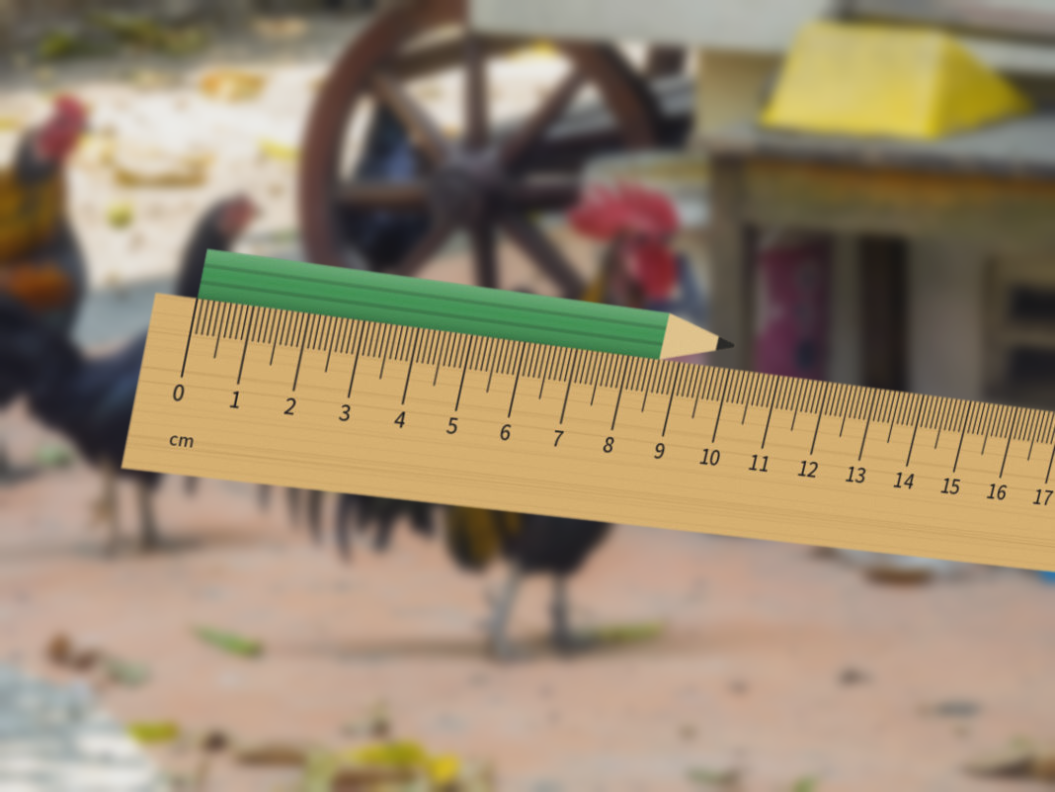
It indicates 10 cm
